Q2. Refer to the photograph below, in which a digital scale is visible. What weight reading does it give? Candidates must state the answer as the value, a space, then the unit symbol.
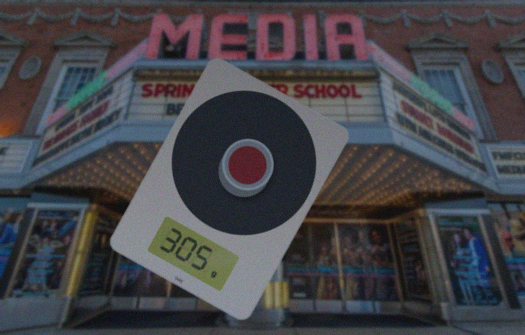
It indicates 305 g
